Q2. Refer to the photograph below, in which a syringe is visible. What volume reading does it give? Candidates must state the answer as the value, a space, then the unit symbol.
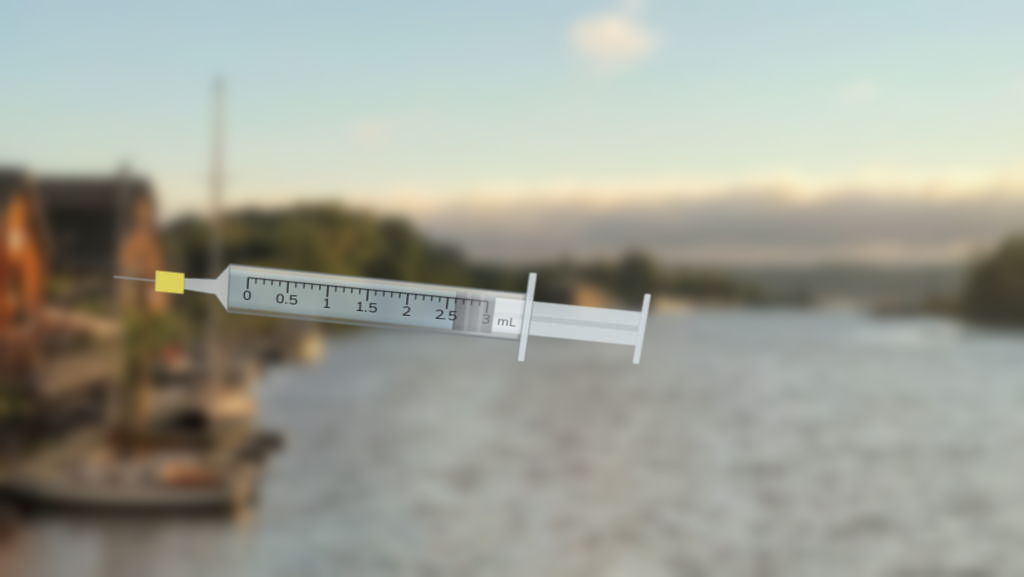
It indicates 2.6 mL
